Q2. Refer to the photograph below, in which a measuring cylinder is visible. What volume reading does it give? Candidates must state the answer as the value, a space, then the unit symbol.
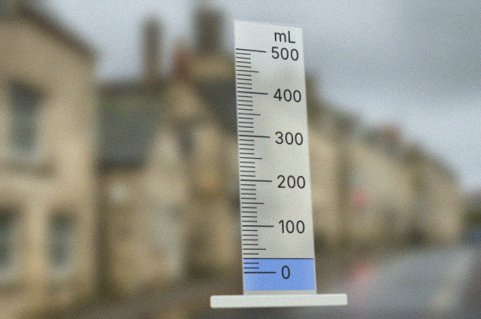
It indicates 30 mL
